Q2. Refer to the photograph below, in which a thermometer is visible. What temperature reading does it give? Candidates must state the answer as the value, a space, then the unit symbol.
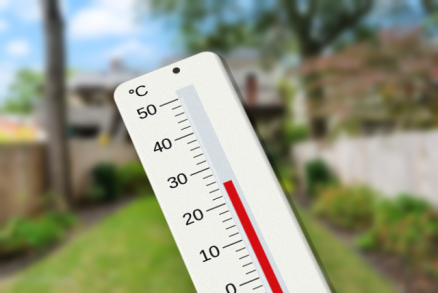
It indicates 25 °C
